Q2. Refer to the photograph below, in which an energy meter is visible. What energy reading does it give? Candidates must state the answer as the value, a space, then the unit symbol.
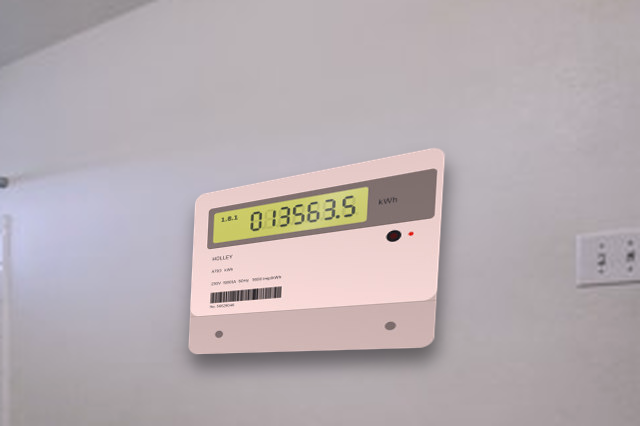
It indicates 13563.5 kWh
